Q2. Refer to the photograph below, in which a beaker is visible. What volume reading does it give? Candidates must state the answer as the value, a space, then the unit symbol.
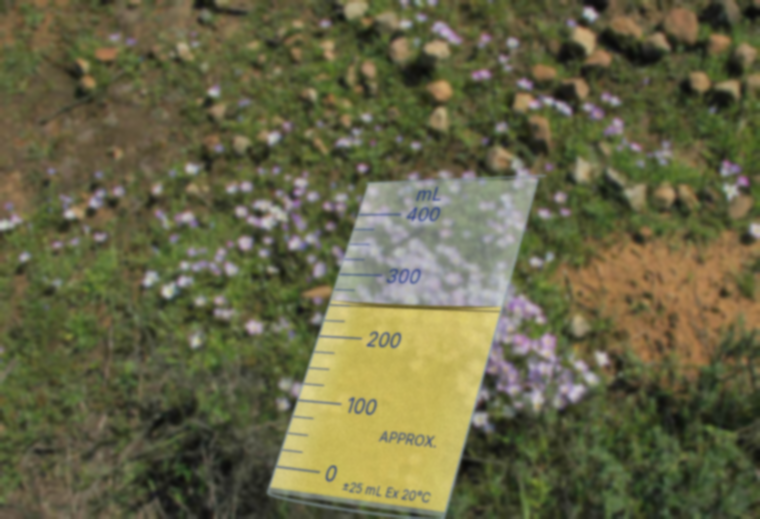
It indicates 250 mL
